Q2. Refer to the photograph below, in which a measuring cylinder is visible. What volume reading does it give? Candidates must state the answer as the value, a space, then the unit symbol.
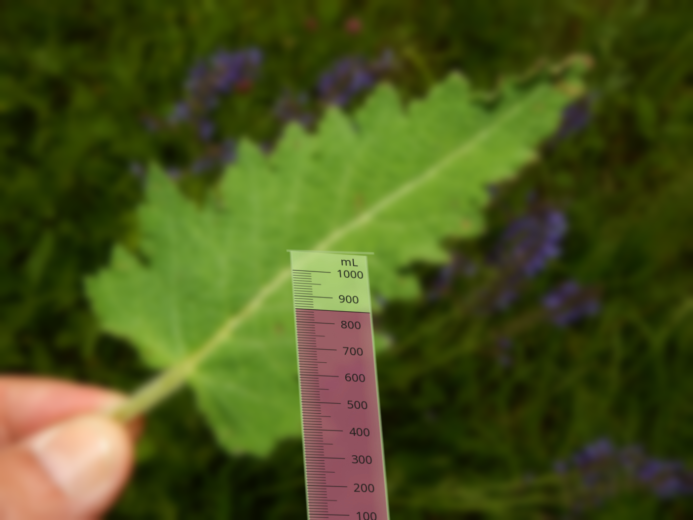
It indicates 850 mL
